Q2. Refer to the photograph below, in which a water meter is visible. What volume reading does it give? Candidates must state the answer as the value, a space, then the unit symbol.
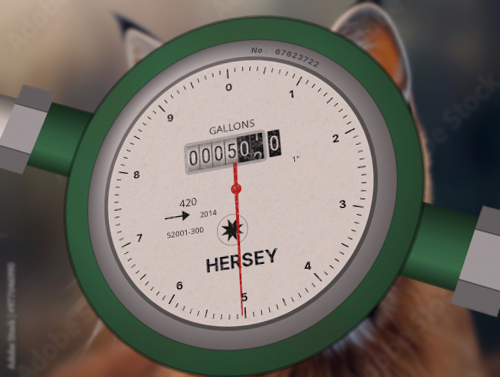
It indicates 5015.0 gal
